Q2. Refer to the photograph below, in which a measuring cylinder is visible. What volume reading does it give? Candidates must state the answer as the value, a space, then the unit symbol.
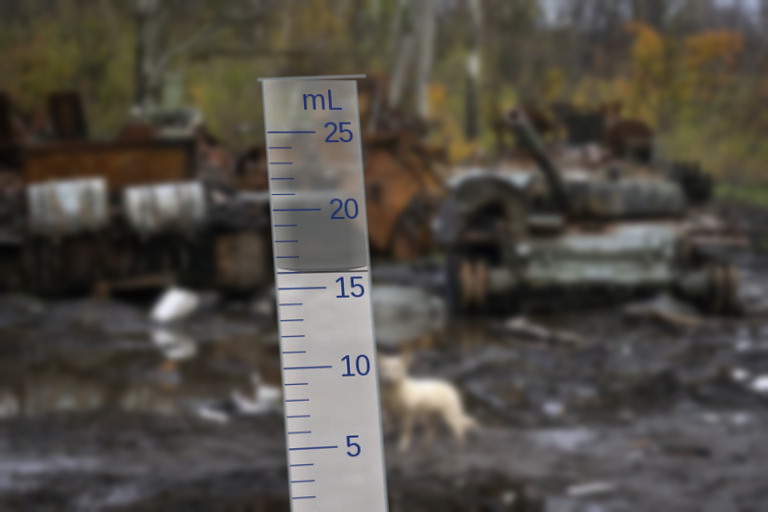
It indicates 16 mL
